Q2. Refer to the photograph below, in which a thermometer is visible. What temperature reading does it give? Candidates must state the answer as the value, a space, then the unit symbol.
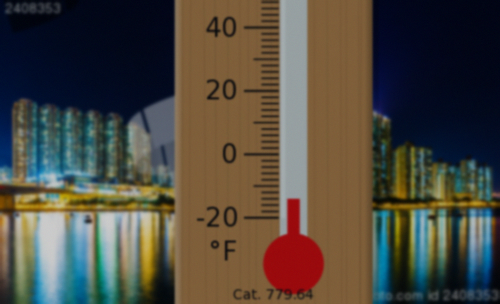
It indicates -14 °F
